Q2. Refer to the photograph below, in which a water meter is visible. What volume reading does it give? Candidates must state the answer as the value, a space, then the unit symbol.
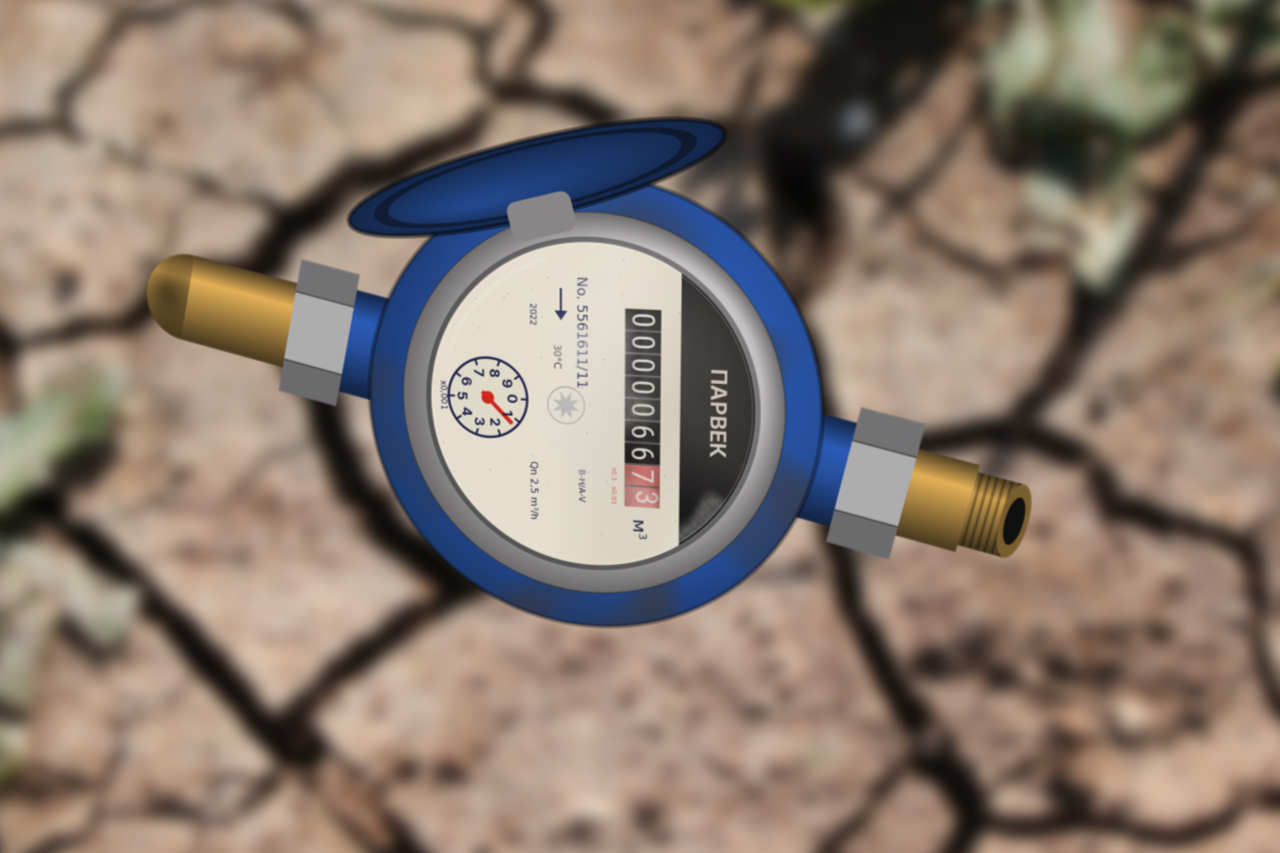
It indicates 66.731 m³
